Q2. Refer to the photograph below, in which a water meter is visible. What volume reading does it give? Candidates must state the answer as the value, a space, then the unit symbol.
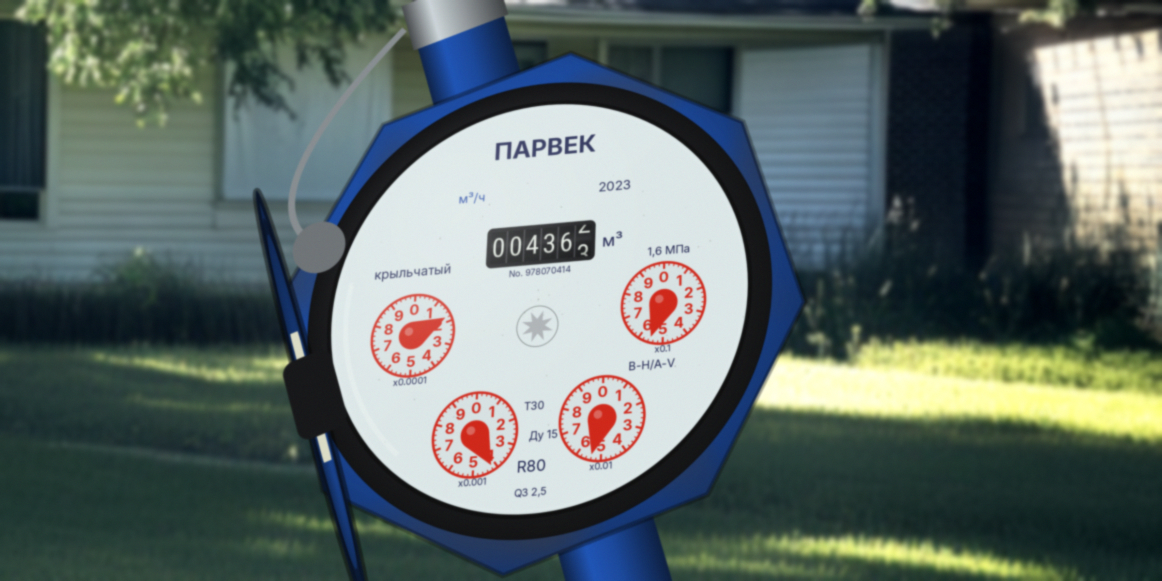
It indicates 4362.5541 m³
